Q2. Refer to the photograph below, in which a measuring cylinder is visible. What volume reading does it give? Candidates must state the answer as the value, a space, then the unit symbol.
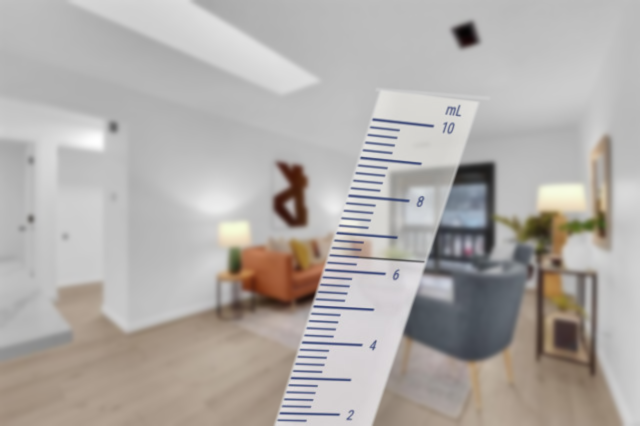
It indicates 6.4 mL
